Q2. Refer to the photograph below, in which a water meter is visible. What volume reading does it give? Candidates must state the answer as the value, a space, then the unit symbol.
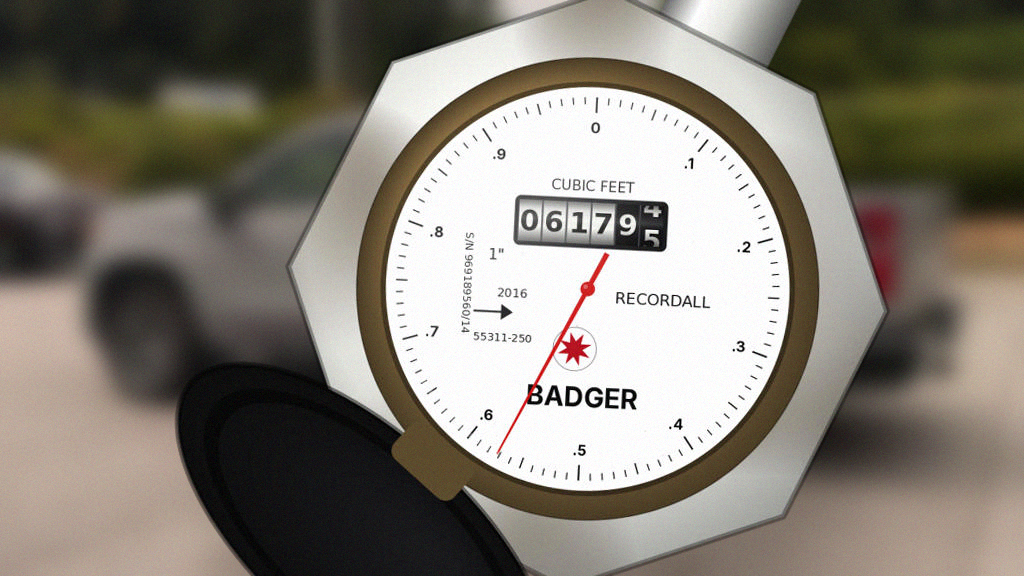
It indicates 61794.57 ft³
